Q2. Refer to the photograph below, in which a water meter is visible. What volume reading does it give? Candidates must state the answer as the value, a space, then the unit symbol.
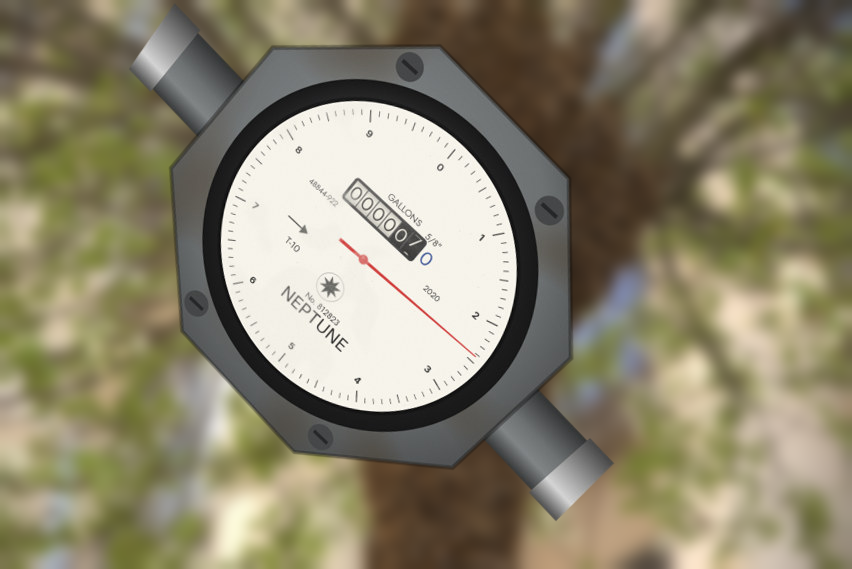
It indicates 72.4 gal
